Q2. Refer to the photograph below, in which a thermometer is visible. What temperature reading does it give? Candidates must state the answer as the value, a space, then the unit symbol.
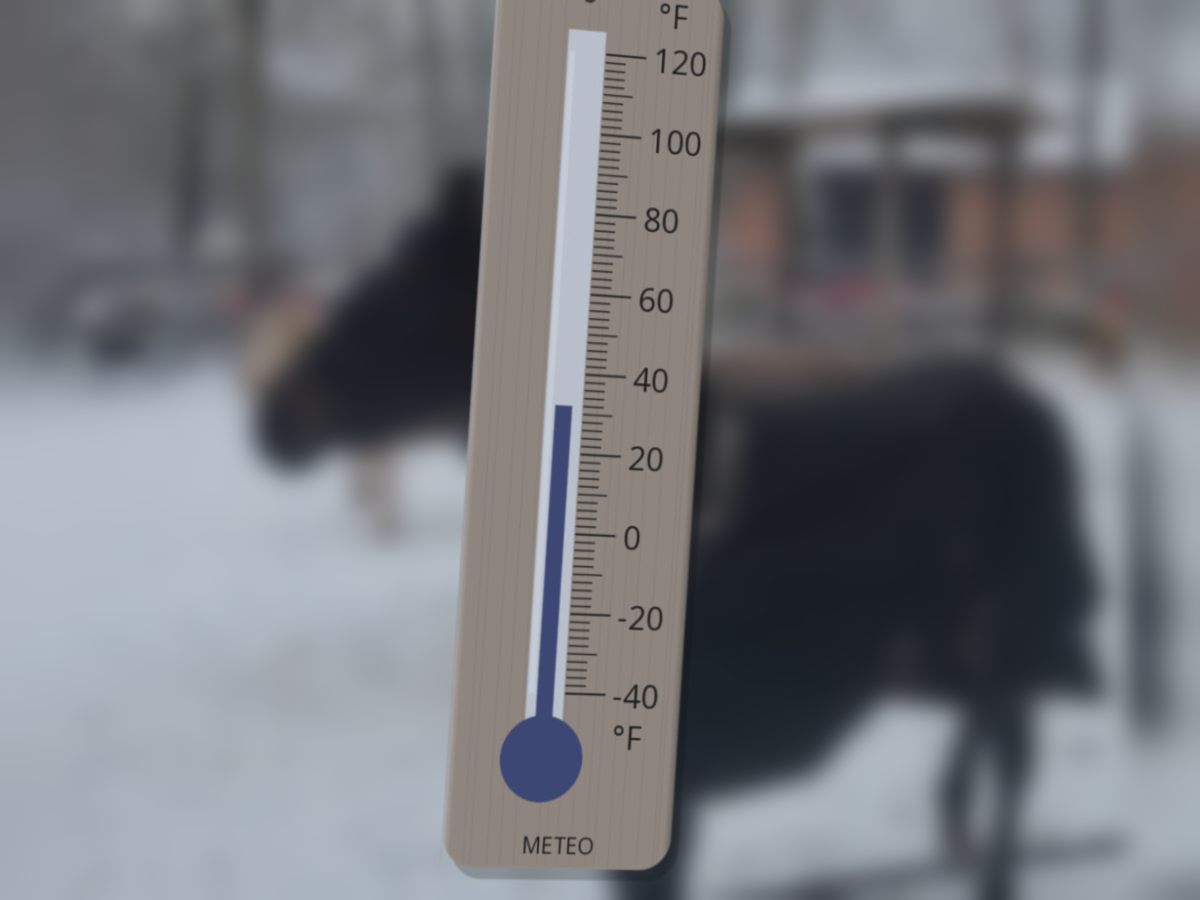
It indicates 32 °F
